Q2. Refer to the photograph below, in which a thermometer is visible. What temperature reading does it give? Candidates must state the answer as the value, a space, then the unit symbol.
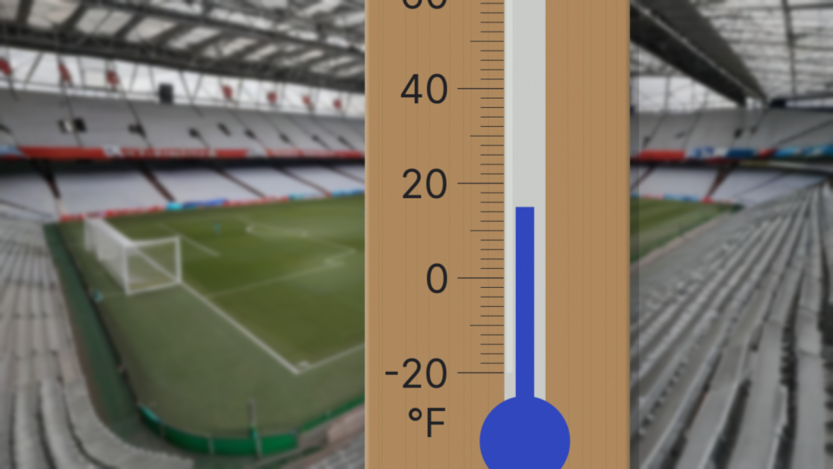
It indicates 15 °F
